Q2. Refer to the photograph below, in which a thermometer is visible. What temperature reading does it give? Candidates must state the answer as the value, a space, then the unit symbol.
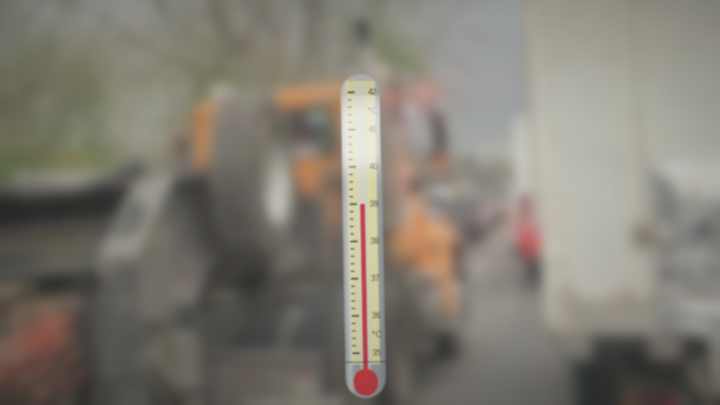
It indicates 39 °C
